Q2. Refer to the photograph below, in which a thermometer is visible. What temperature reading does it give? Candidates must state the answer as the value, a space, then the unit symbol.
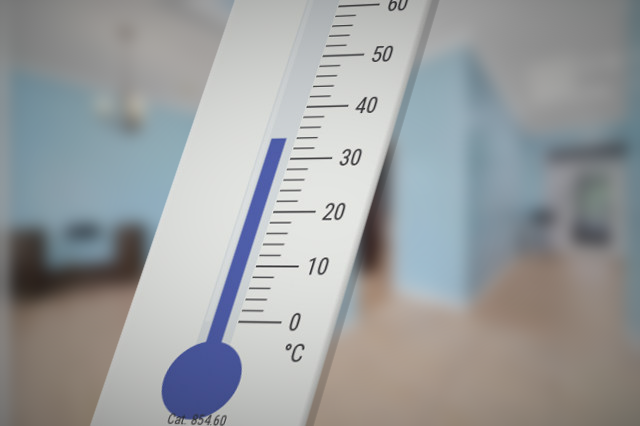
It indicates 34 °C
